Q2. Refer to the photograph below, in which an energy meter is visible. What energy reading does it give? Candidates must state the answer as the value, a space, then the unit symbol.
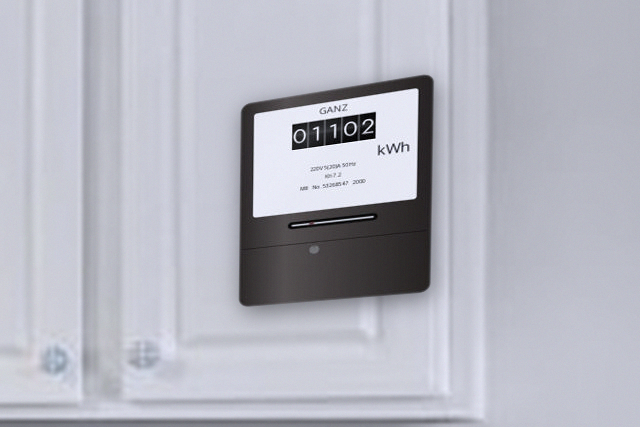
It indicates 1102 kWh
